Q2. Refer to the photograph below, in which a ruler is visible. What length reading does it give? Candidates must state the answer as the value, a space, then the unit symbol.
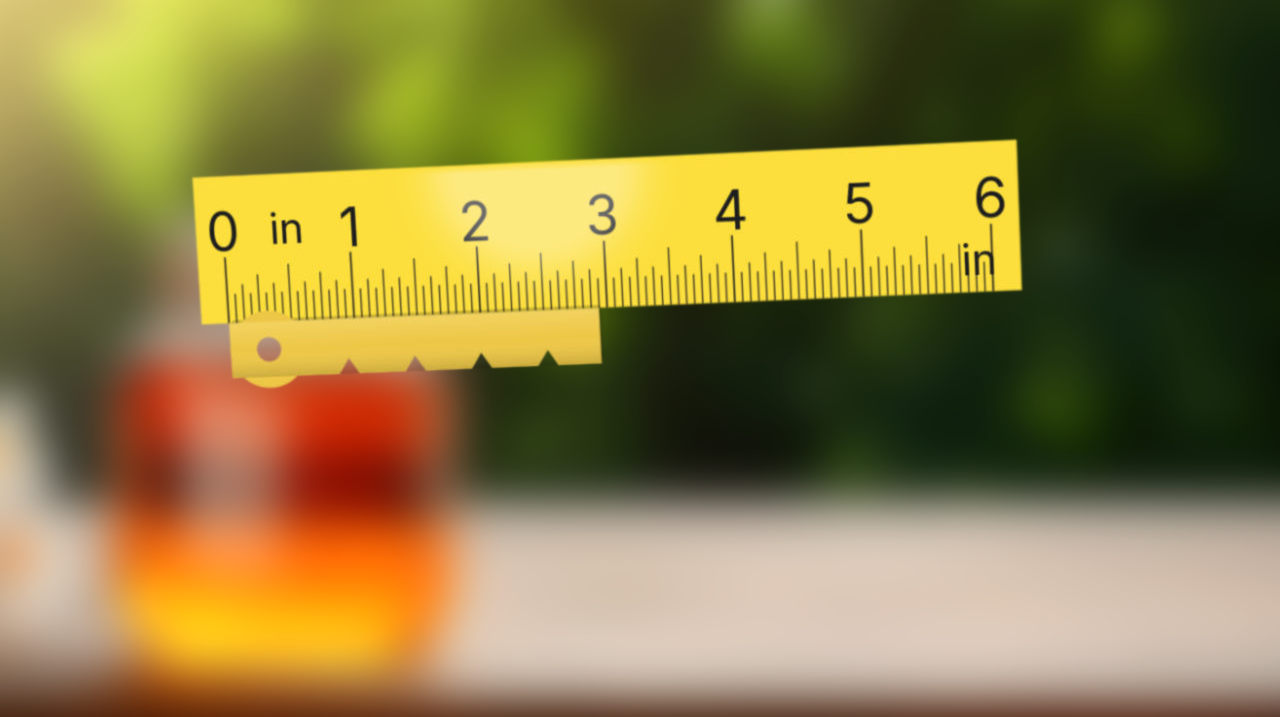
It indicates 2.9375 in
